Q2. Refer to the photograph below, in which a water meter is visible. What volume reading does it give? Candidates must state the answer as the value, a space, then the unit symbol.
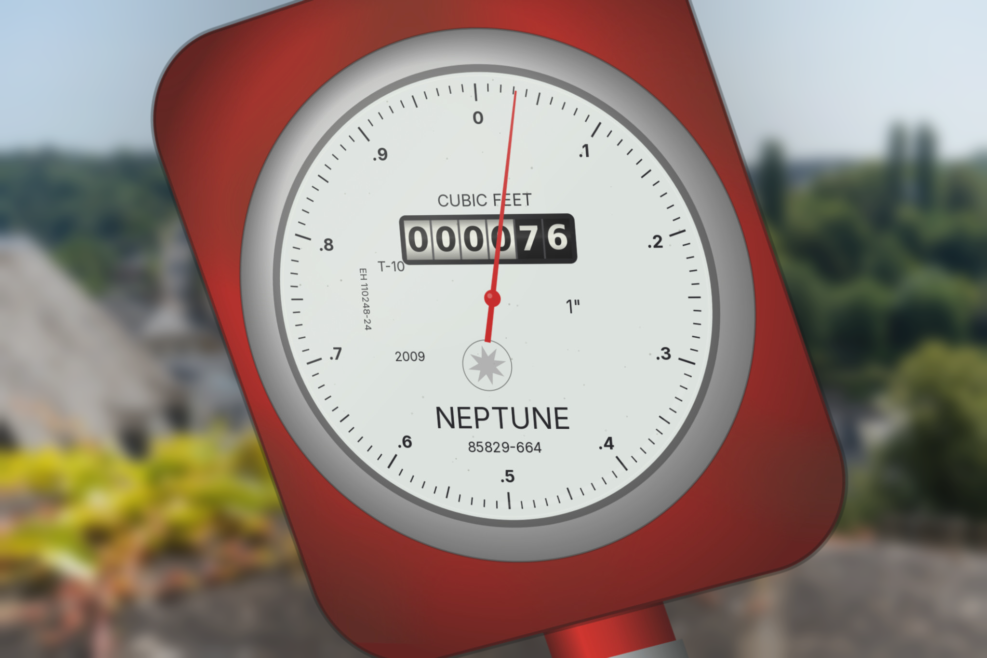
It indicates 76.03 ft³
